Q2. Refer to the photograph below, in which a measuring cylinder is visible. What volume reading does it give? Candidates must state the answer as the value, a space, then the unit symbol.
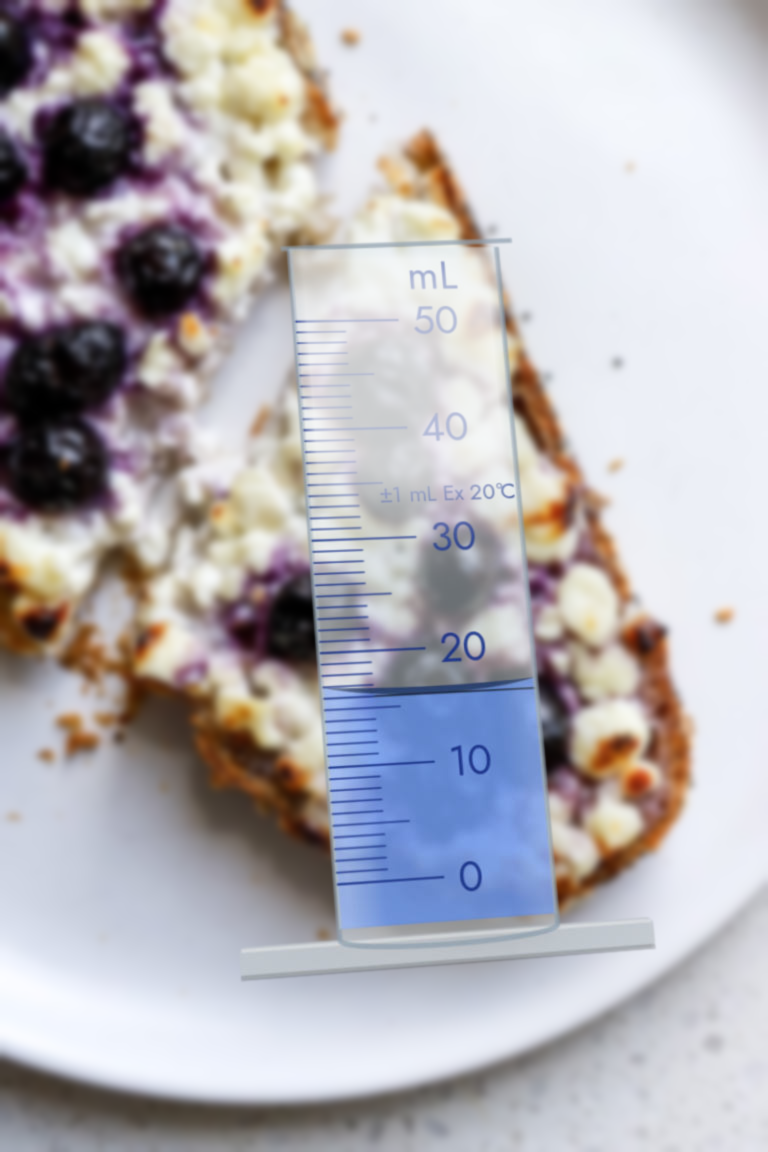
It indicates 16 mL
